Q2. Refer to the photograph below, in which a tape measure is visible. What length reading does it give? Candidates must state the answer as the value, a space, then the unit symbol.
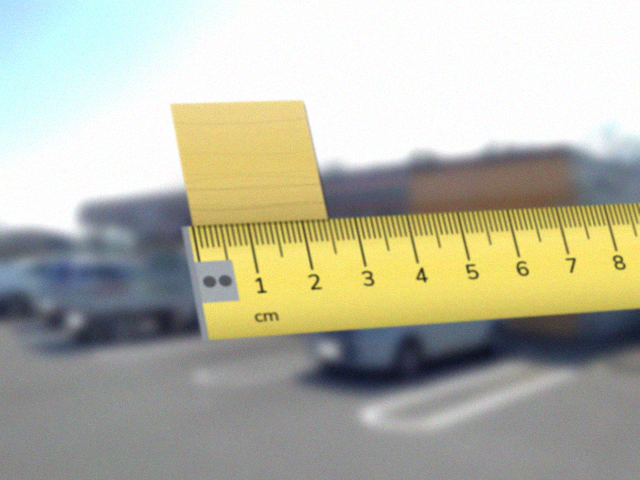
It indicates 2.5 cm
